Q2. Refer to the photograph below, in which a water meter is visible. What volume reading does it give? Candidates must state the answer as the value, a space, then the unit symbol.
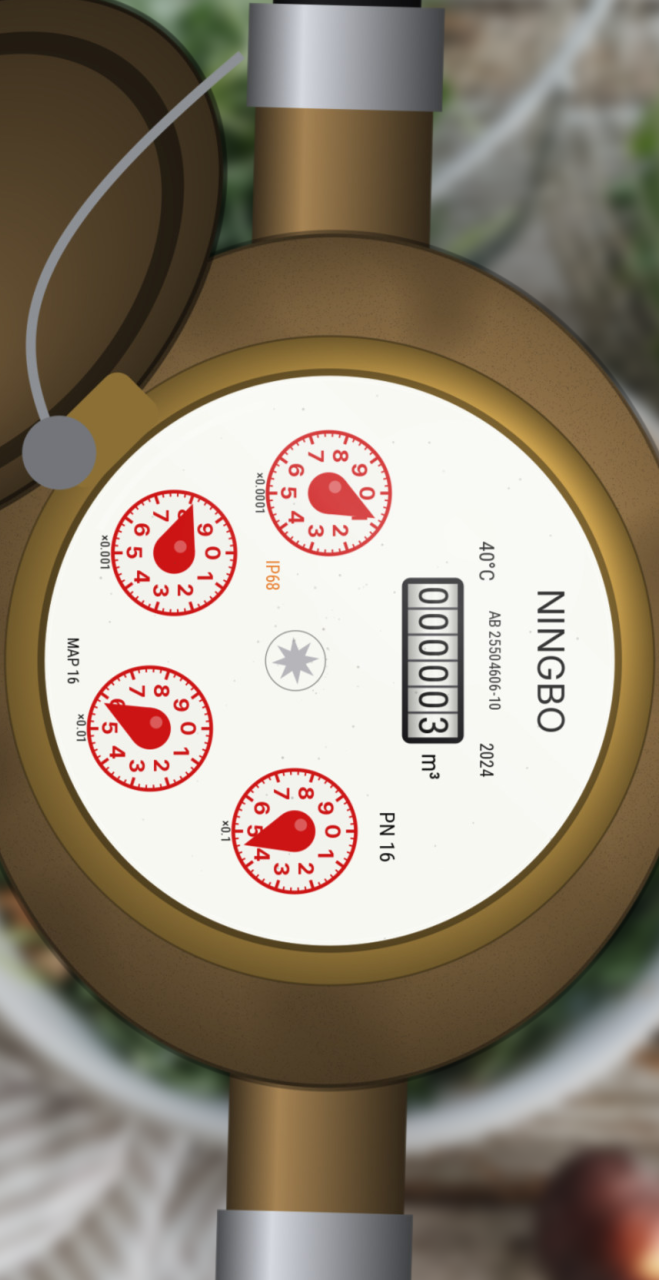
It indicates 3.4580 m³
